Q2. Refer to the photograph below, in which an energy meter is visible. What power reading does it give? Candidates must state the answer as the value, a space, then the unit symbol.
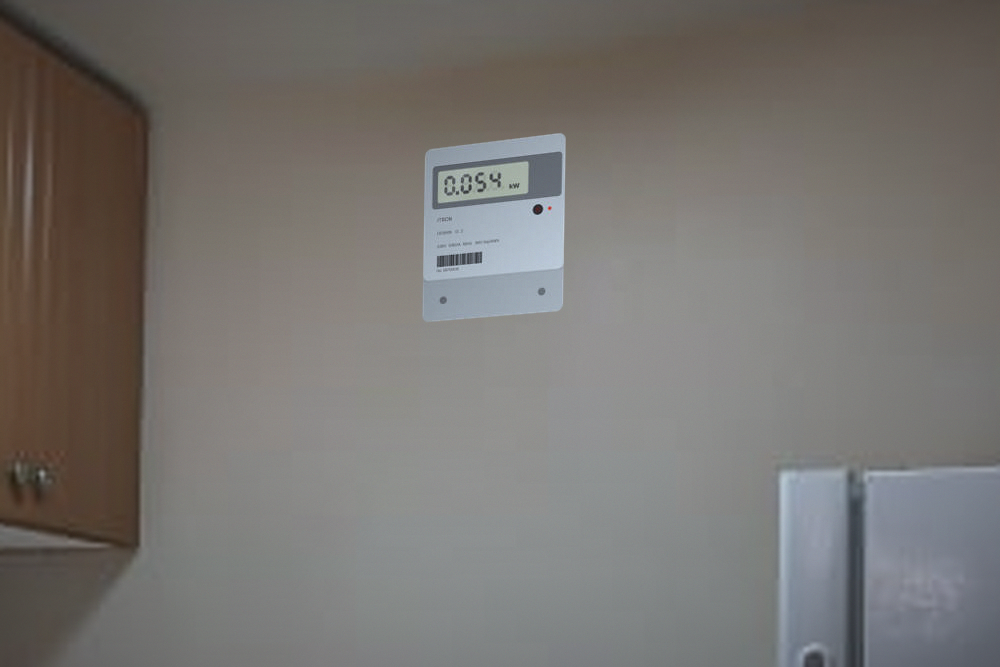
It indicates 0.054 kW
